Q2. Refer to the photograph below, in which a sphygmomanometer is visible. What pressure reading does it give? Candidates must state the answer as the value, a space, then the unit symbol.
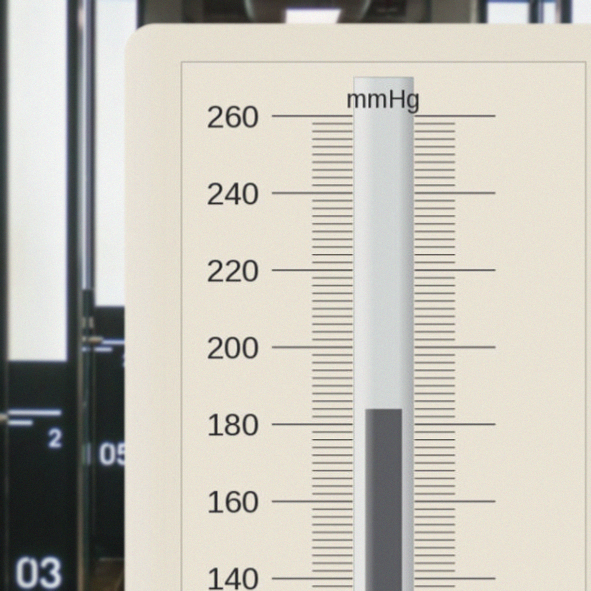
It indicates 184 mmHg
